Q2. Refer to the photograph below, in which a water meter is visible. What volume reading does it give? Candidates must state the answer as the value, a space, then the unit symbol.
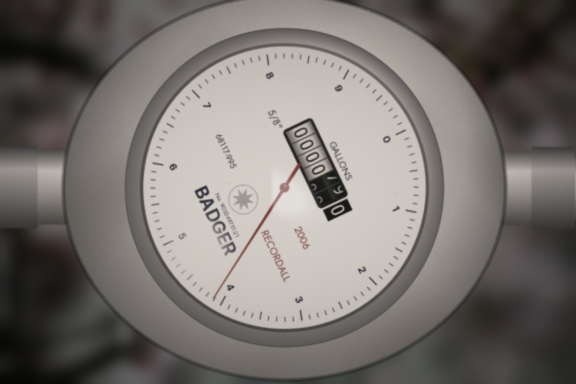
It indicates 794.1 gal
